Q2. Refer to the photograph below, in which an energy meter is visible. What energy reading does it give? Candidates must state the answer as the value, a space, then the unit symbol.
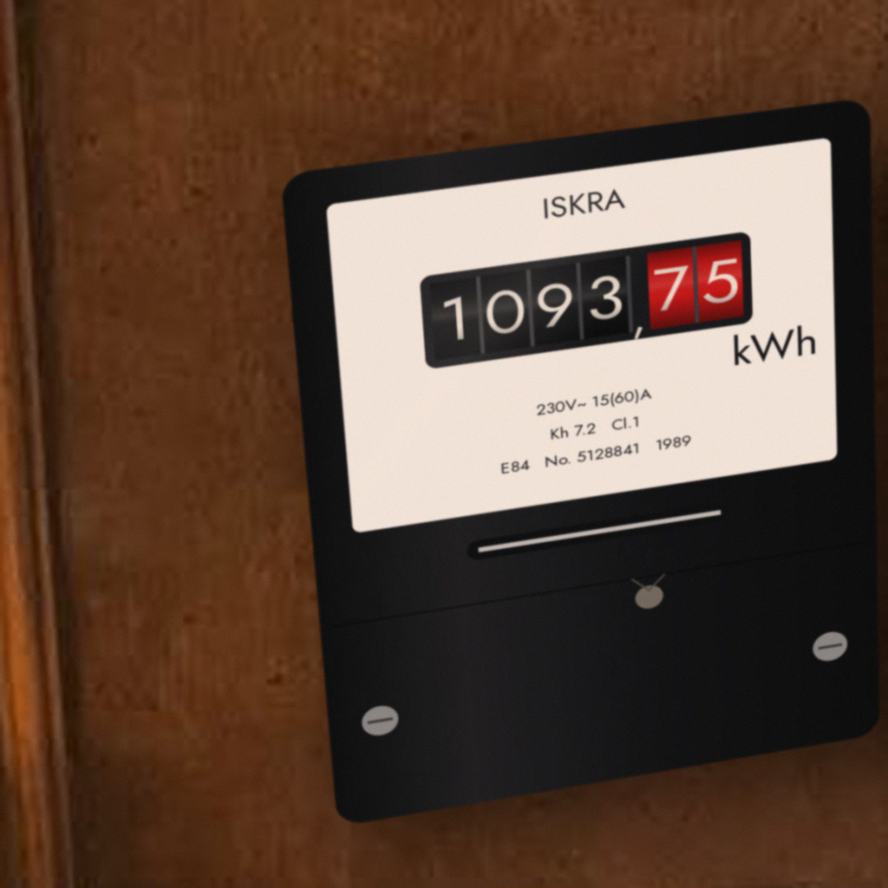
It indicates 1093.75 kWh
